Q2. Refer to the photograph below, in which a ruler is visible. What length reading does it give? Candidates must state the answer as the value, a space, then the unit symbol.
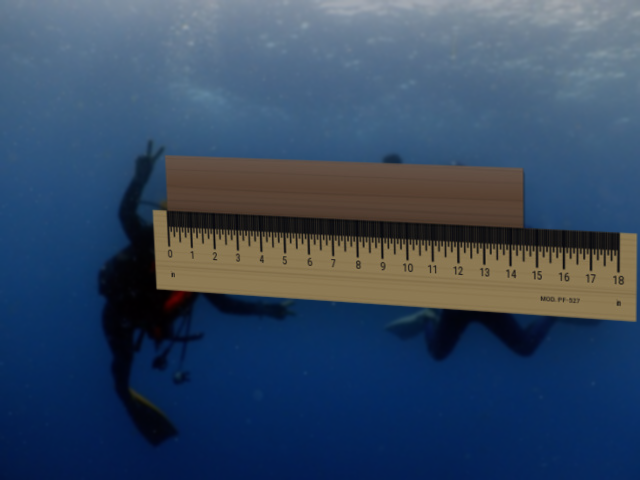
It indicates 14.5 in
